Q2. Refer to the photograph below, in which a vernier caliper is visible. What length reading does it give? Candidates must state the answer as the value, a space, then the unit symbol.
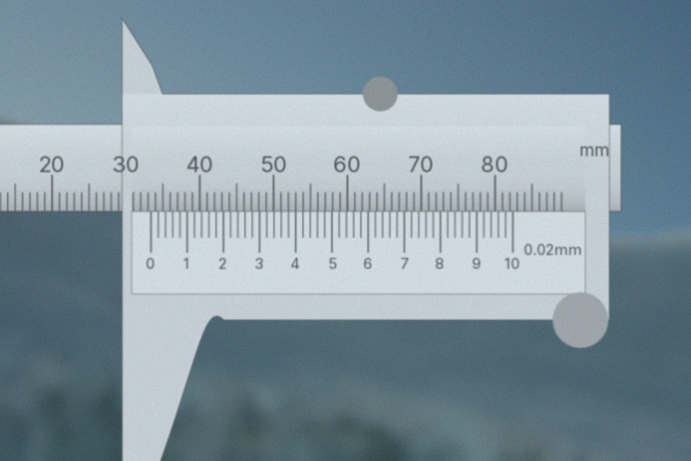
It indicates 33.4 mm
